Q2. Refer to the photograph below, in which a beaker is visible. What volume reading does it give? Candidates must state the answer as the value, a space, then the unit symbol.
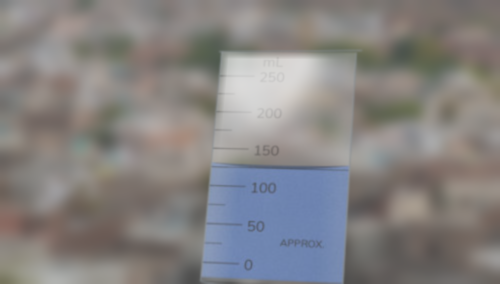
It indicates 125 mL
